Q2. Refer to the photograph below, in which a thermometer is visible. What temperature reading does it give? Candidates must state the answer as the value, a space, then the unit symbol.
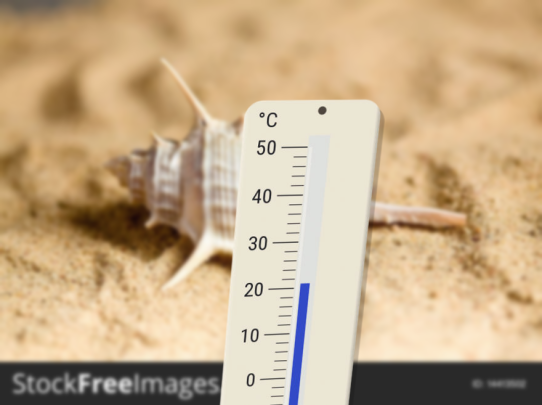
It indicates 21 °C
